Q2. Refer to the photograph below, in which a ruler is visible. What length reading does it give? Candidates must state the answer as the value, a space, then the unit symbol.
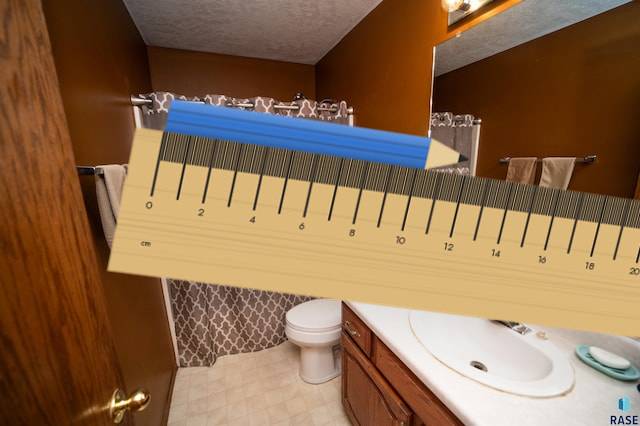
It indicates 12 cm
